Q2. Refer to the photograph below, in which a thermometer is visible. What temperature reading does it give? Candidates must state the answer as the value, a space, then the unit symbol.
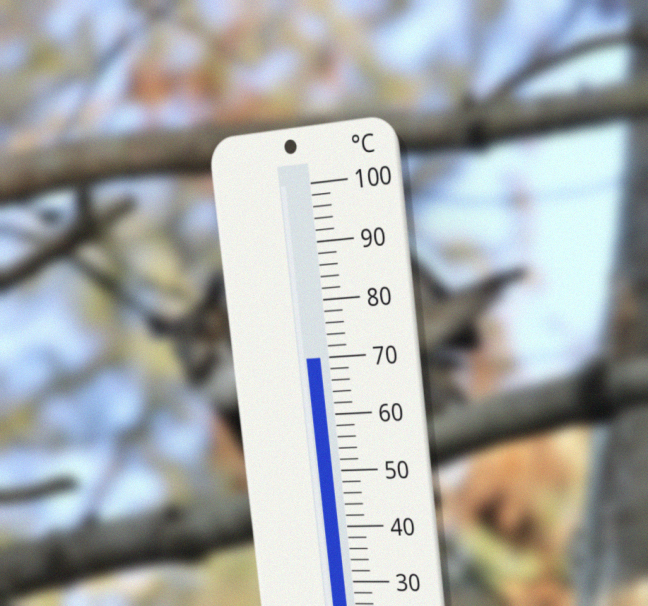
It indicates 70 °C
